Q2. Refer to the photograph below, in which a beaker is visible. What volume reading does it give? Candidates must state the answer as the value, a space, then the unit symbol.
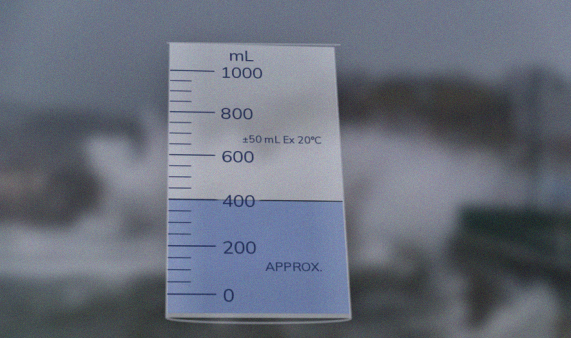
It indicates 400 mL
